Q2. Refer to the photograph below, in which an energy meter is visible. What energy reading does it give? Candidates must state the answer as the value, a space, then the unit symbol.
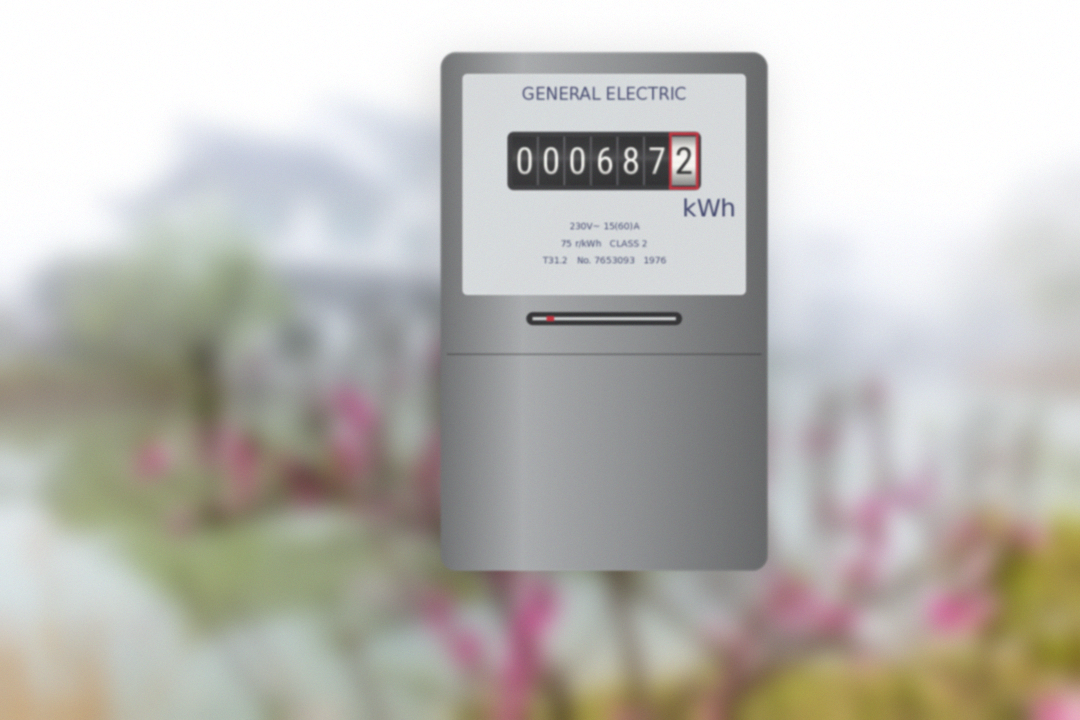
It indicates 687.2 kWh
